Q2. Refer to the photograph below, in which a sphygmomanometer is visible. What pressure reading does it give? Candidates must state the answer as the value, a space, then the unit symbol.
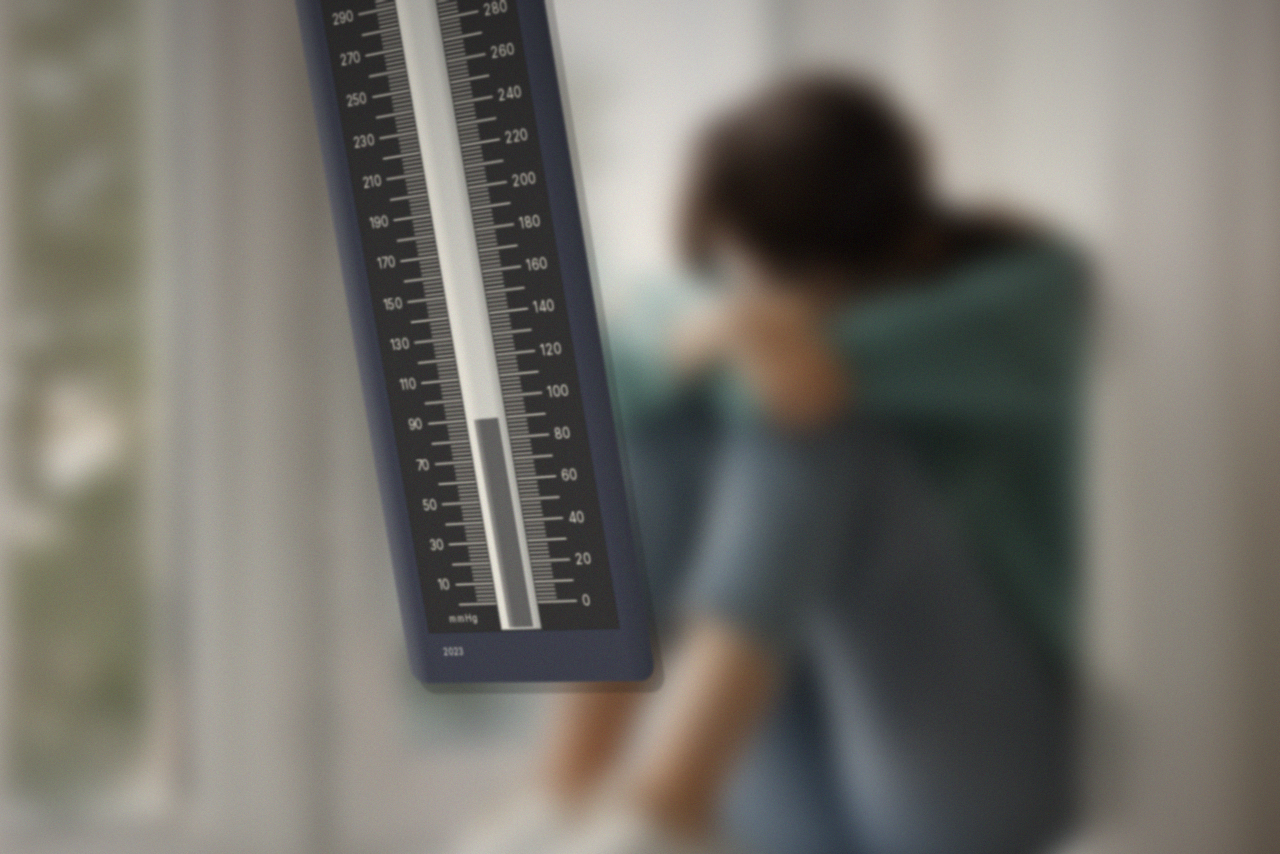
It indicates 90 mmHg
